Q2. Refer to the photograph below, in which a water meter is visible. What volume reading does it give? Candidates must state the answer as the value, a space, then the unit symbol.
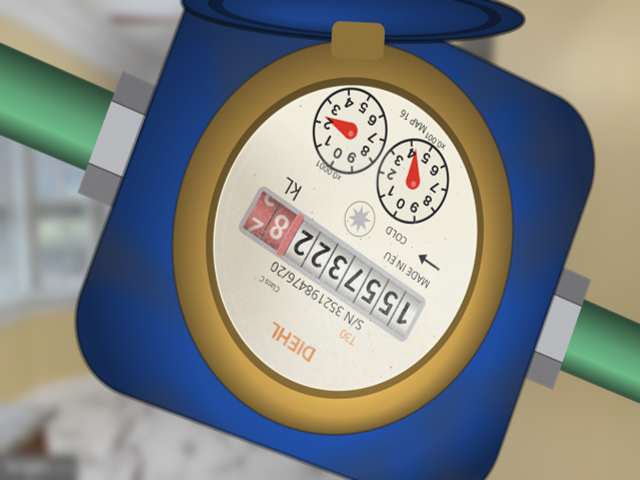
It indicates 1557322.8242 kL
